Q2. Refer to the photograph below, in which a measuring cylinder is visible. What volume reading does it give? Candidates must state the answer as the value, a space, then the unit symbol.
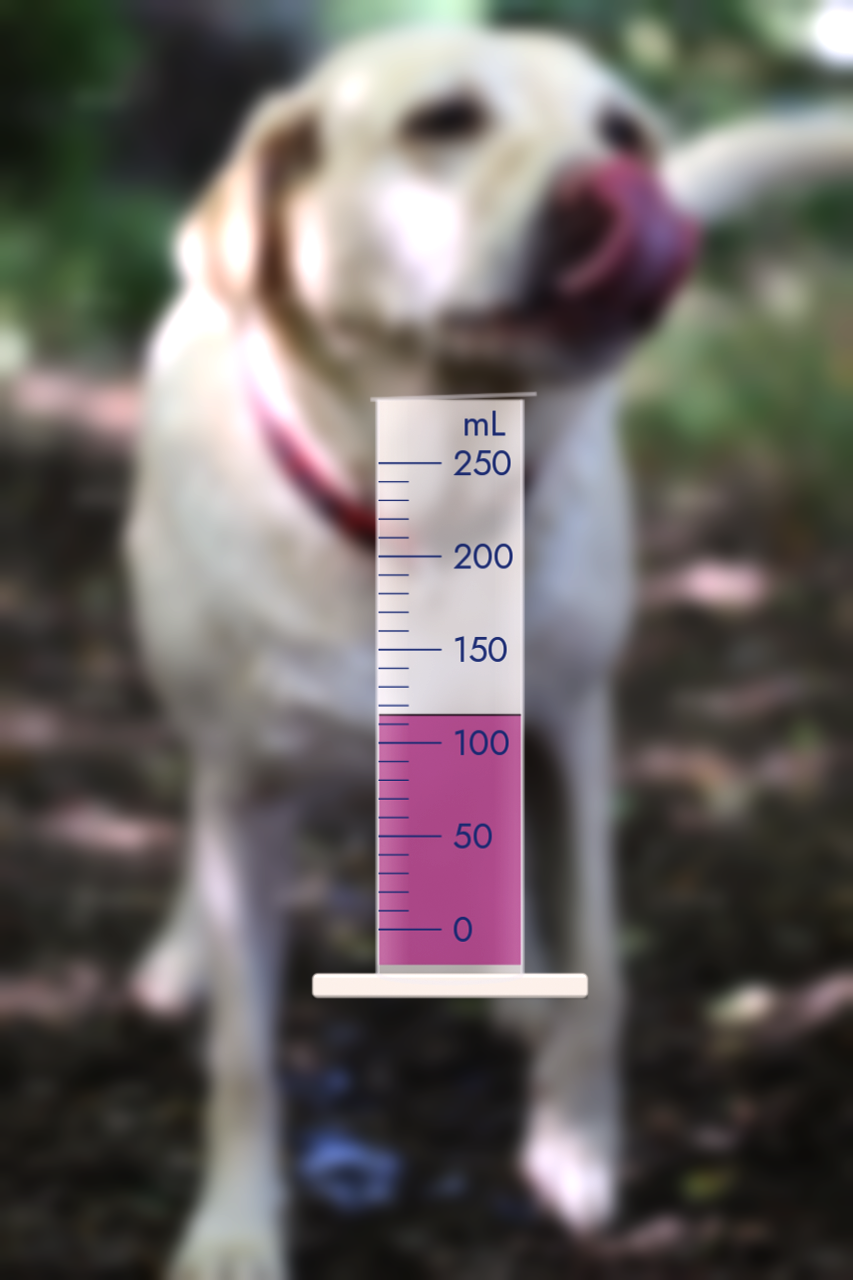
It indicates 115 mL
